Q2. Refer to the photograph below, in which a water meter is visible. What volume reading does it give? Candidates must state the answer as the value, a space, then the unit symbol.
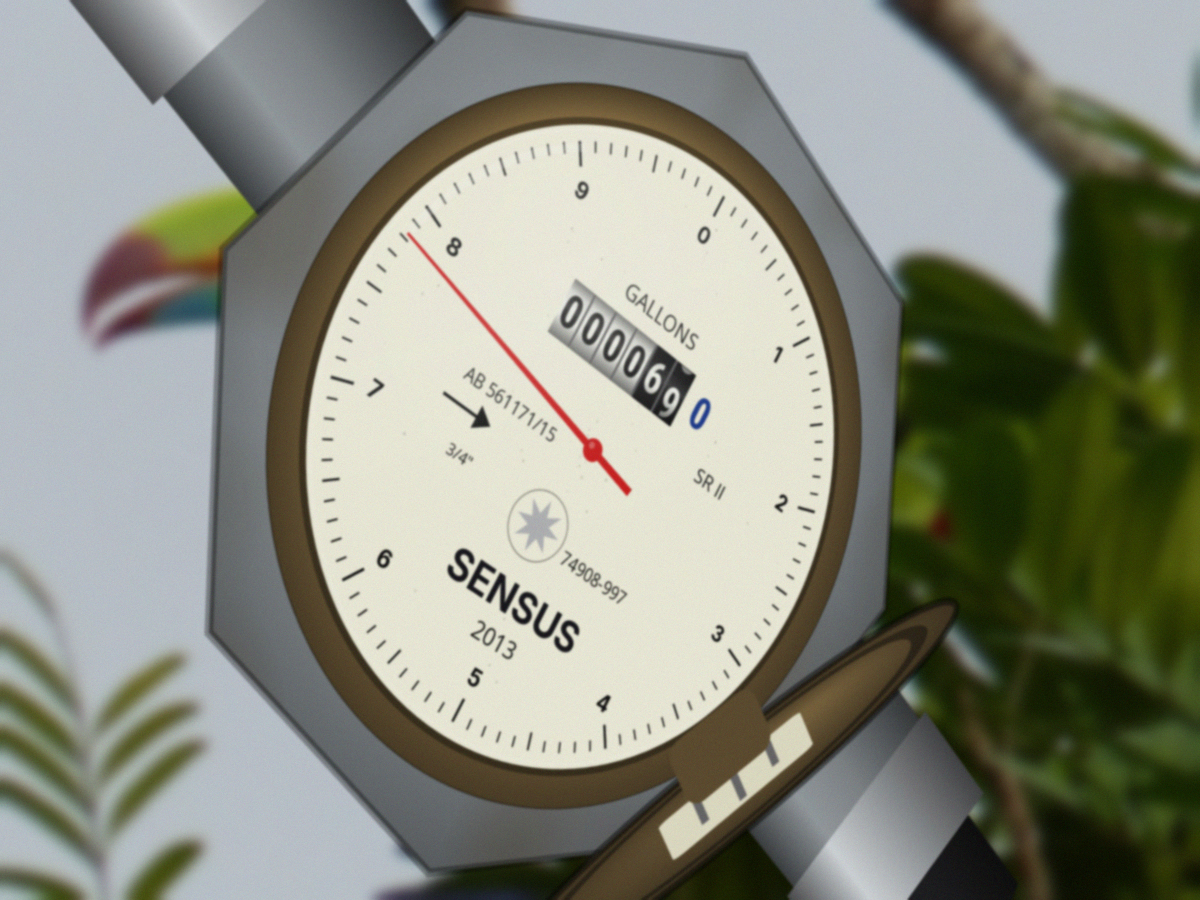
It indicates 687.8 gal
